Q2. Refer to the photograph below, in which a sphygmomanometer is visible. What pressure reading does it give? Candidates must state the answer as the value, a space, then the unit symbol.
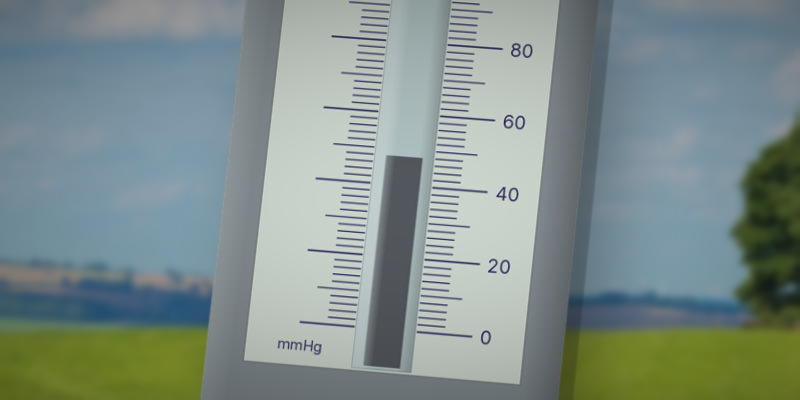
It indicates 48 mmHg
